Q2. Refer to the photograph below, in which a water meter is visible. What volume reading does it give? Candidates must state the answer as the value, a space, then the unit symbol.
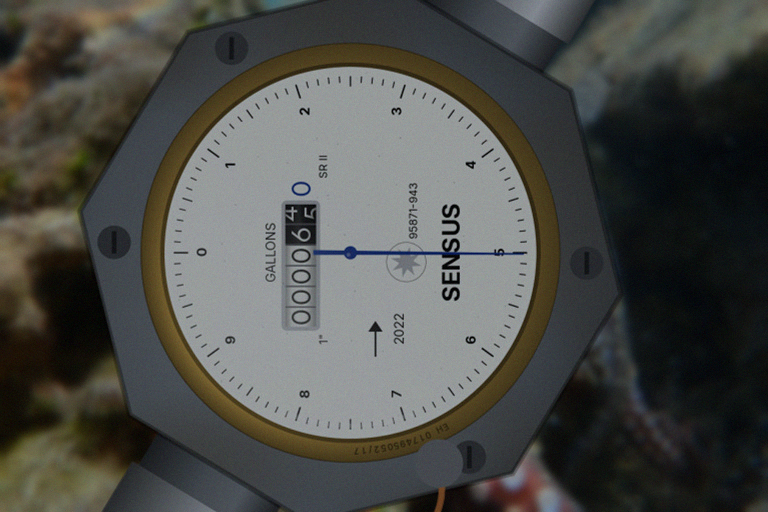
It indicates 645.0 gal
